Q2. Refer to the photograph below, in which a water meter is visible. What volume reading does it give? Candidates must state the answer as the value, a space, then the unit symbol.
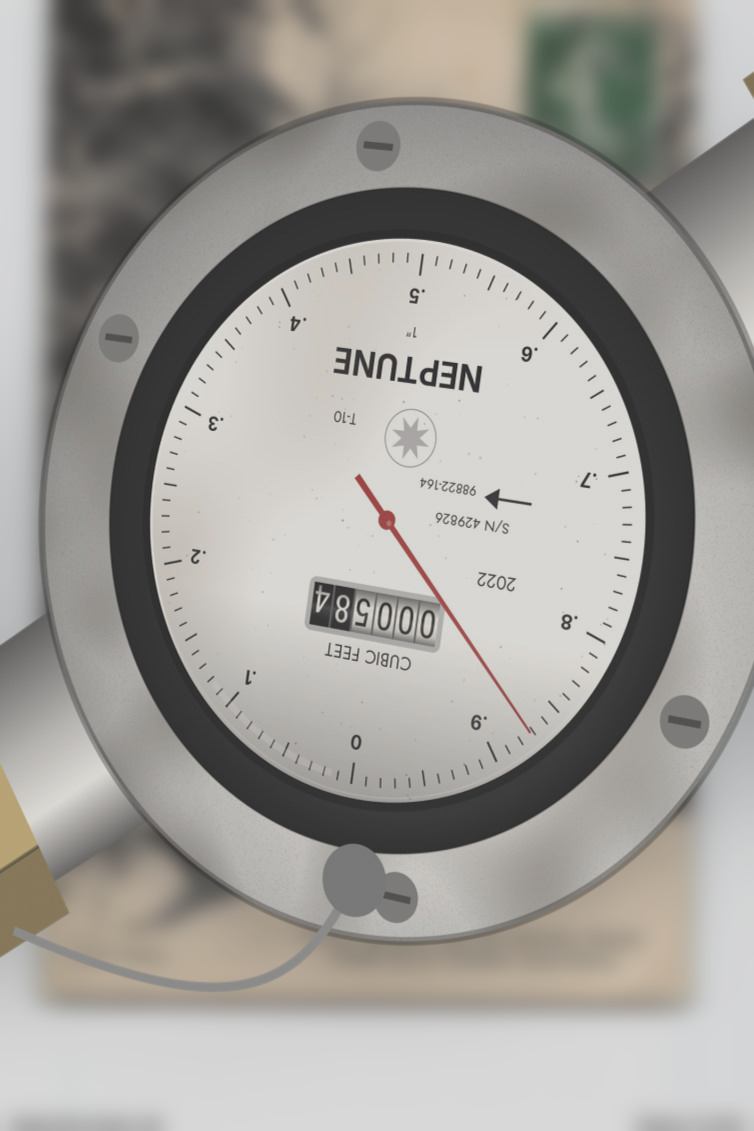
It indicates 583.87 ft³
